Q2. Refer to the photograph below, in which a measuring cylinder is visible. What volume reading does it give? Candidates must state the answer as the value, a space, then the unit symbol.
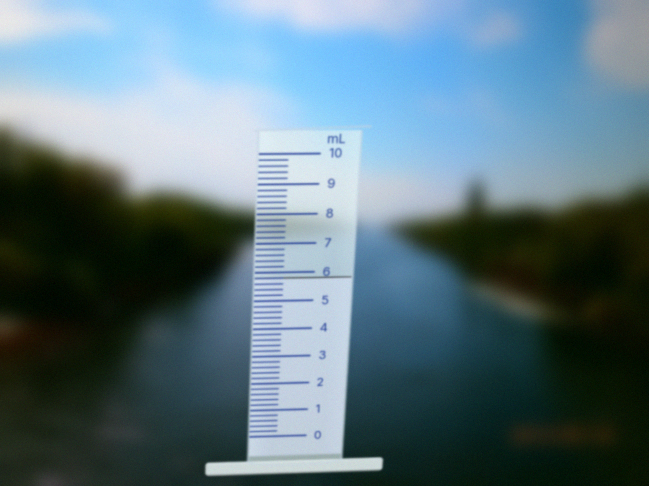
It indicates 5.8 mL
